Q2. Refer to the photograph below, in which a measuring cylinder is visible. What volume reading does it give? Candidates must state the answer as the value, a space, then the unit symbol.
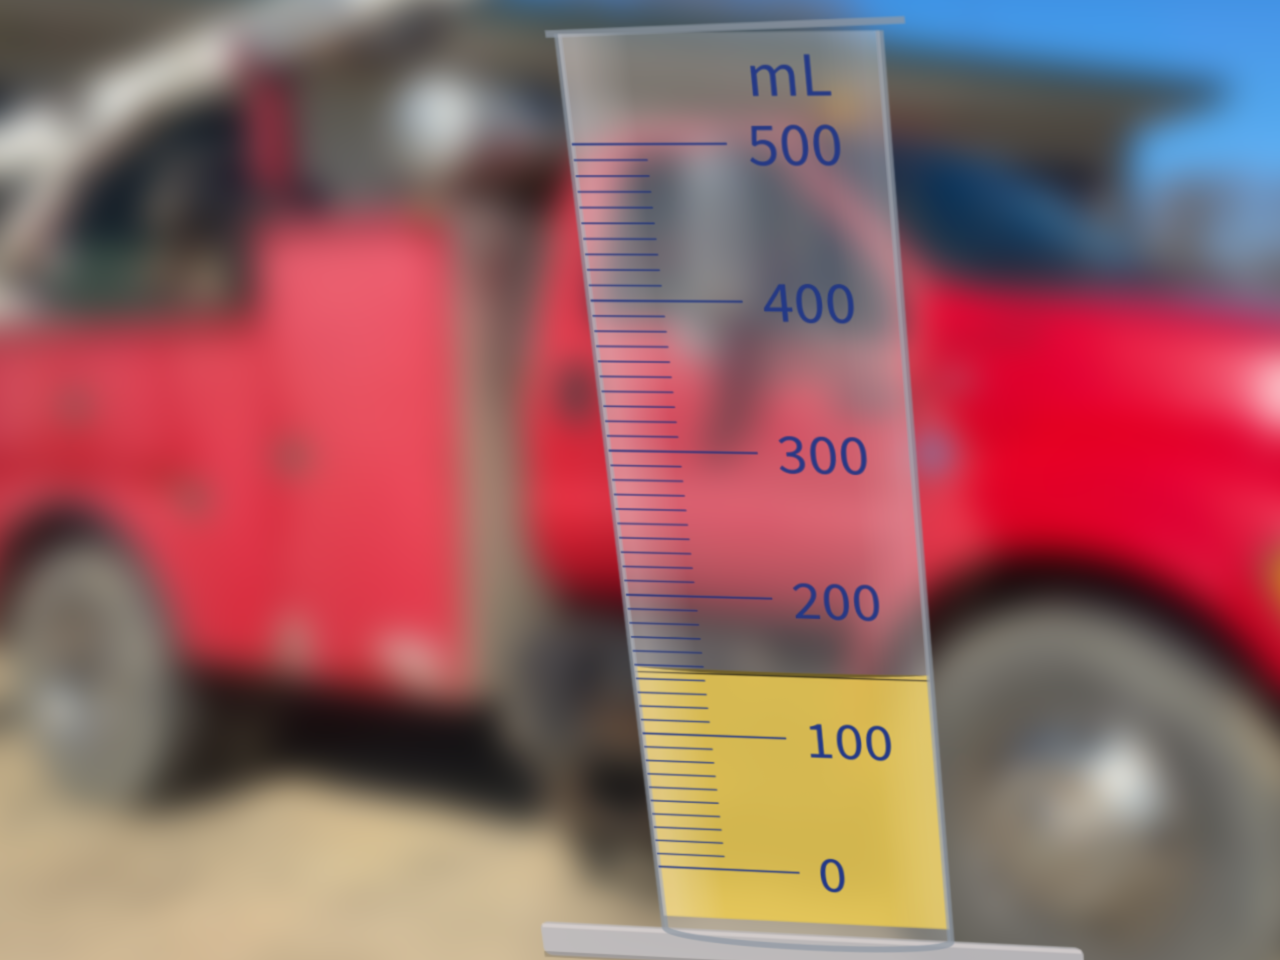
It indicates 145 mL
